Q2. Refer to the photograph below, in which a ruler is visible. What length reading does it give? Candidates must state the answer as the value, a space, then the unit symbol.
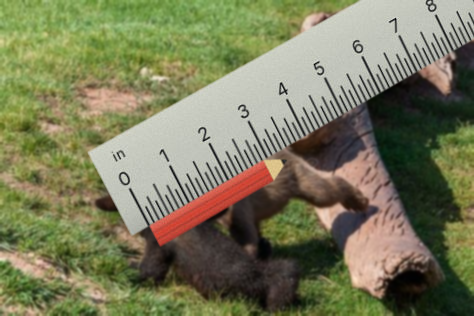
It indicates 3.375 in
